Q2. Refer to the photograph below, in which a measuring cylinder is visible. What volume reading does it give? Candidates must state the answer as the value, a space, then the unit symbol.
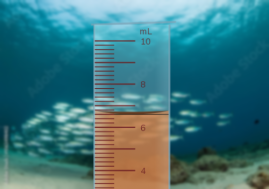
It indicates 6.6 mL
